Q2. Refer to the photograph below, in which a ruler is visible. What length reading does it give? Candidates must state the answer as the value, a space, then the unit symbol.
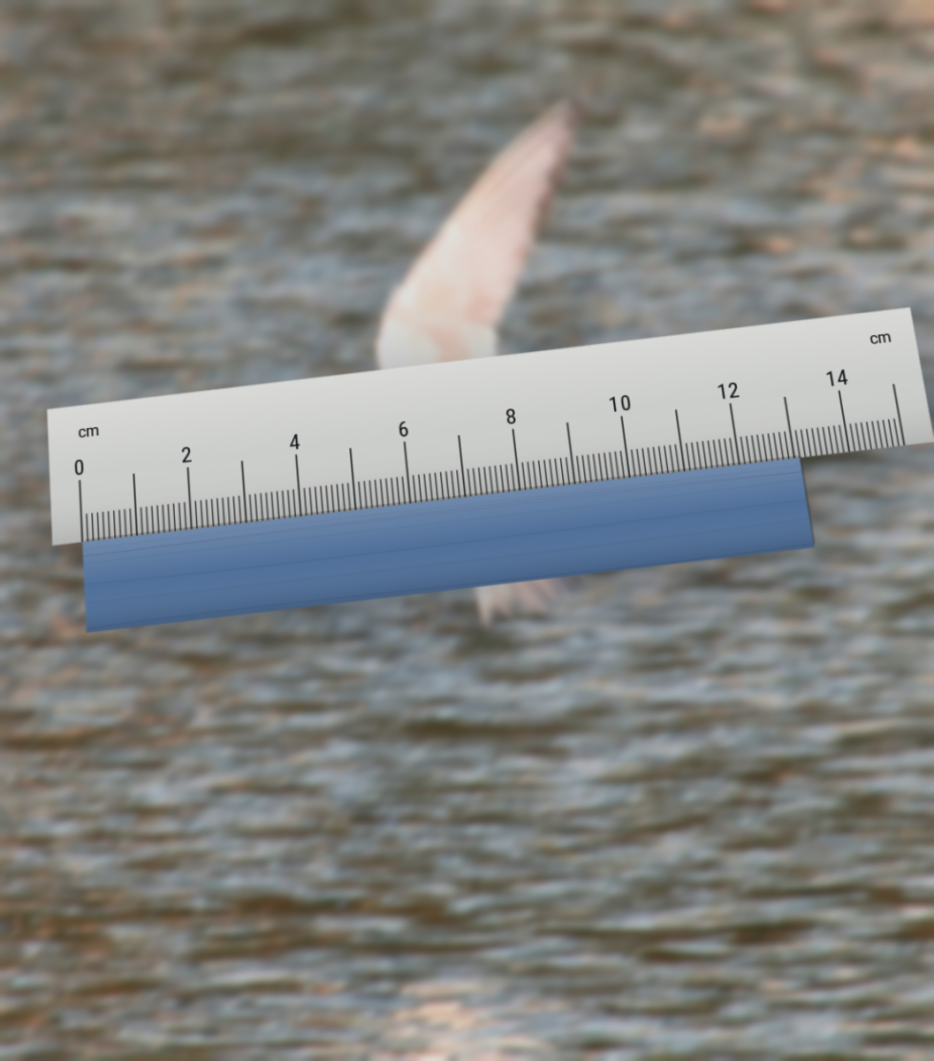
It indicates 13.1 cm
